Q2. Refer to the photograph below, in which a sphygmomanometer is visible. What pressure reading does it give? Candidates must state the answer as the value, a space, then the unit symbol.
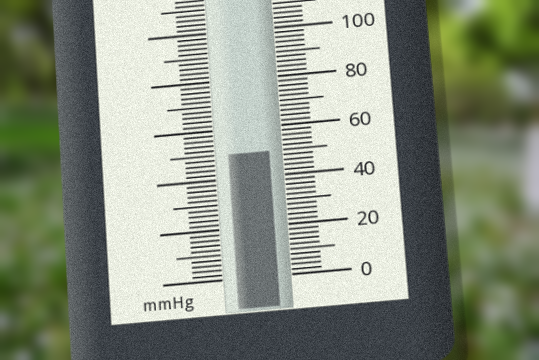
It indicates 50 mmHg
